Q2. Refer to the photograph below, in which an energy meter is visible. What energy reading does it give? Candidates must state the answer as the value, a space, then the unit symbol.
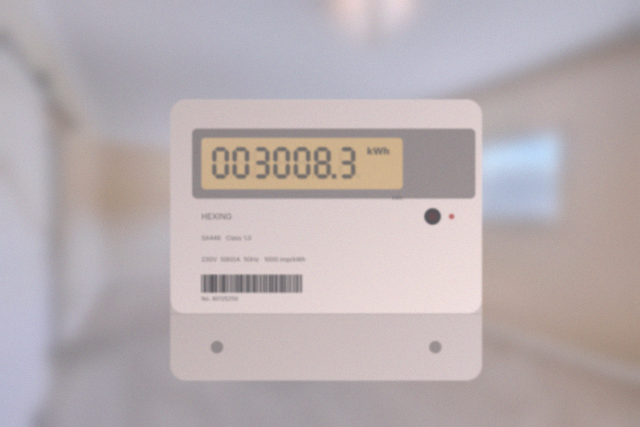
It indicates 3008.3 kWh
